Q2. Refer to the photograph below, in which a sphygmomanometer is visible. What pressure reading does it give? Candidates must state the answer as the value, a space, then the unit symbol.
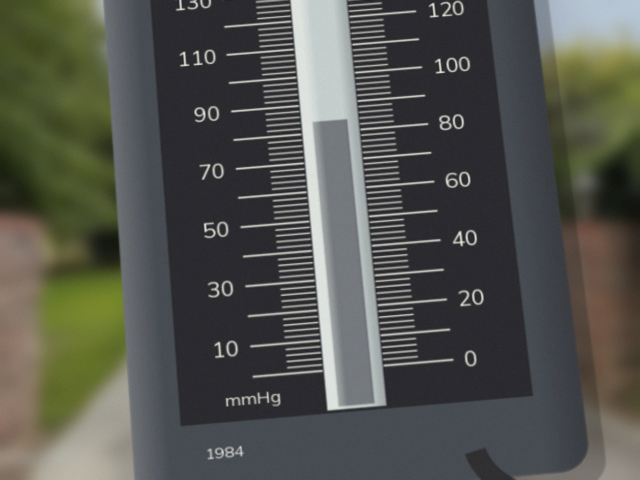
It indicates 84 mmHg
